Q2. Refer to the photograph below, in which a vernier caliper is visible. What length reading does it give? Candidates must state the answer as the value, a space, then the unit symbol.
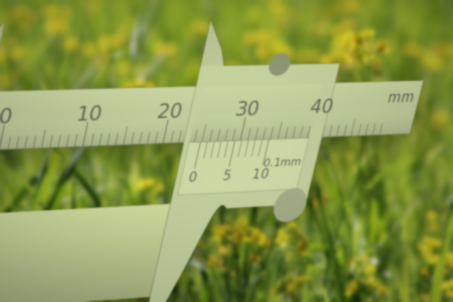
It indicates 24.8 mm
